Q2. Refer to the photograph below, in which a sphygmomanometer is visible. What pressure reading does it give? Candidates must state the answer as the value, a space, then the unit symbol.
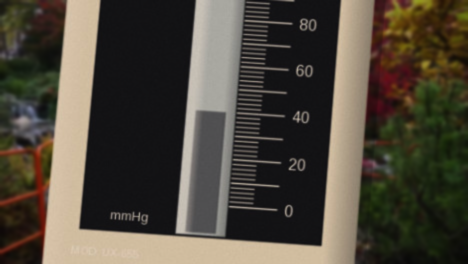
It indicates 40 mmHg
